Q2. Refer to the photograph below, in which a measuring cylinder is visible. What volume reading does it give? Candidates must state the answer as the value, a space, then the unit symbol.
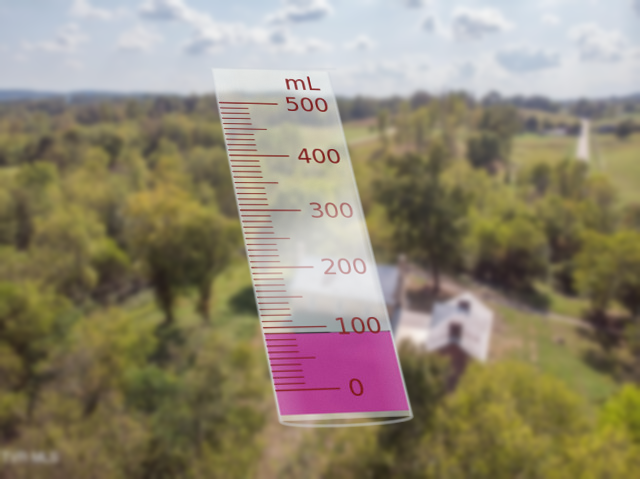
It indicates 90 mL
